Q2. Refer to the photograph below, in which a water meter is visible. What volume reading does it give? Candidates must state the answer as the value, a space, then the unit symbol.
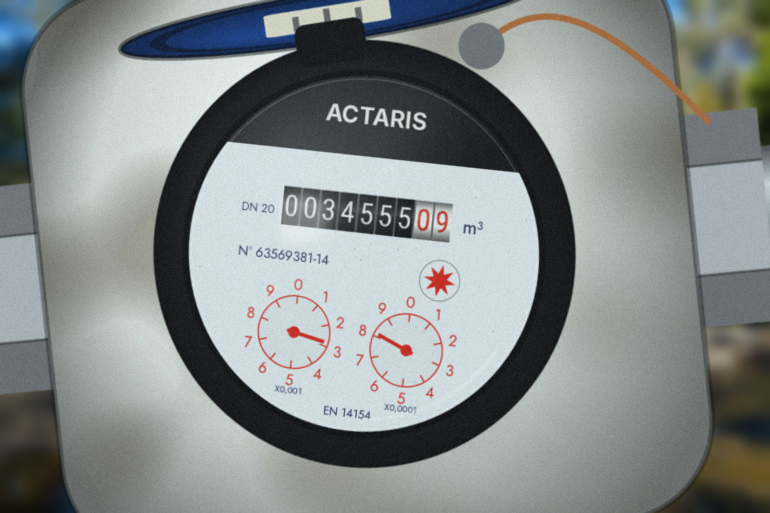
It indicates 34555.0928 m³
